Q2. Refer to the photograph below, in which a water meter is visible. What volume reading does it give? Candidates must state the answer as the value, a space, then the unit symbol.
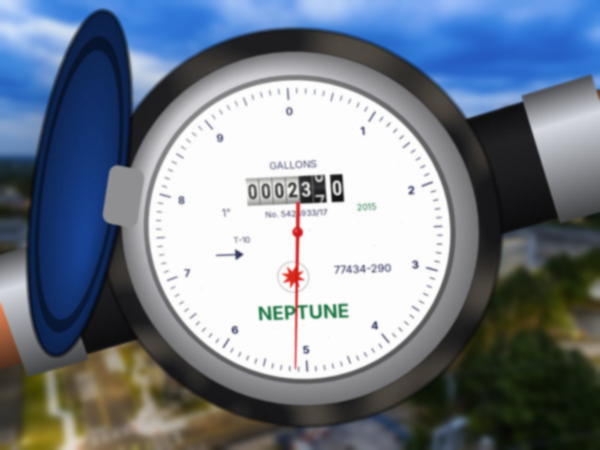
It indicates 2365.1 gal
